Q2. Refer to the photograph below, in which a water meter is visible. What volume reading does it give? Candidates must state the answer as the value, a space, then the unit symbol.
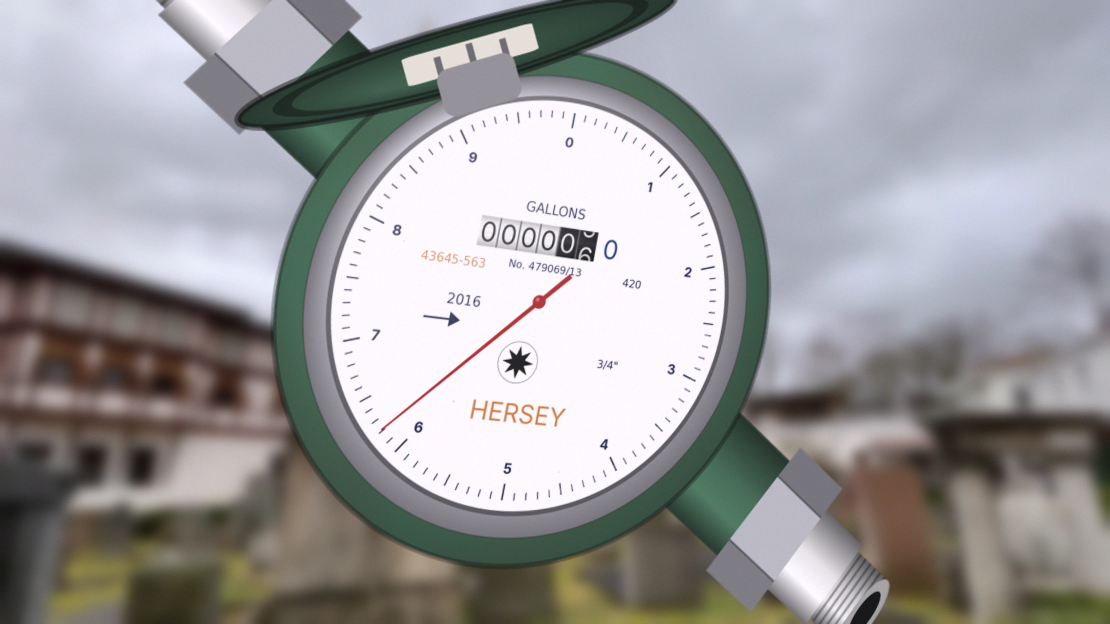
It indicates 56.2 gal
